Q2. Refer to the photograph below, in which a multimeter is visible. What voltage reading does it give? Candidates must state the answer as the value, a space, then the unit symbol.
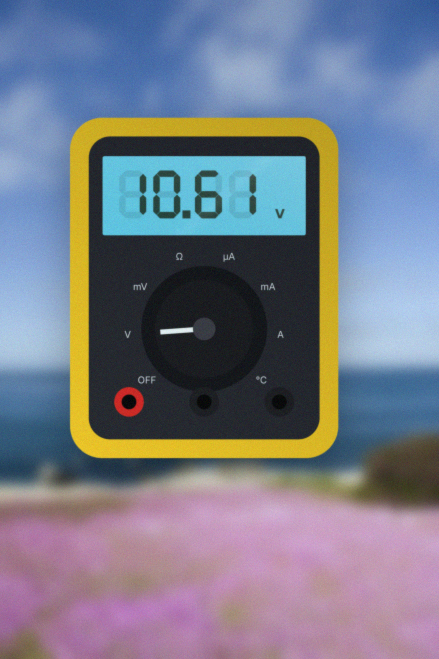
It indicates 10.61 V
